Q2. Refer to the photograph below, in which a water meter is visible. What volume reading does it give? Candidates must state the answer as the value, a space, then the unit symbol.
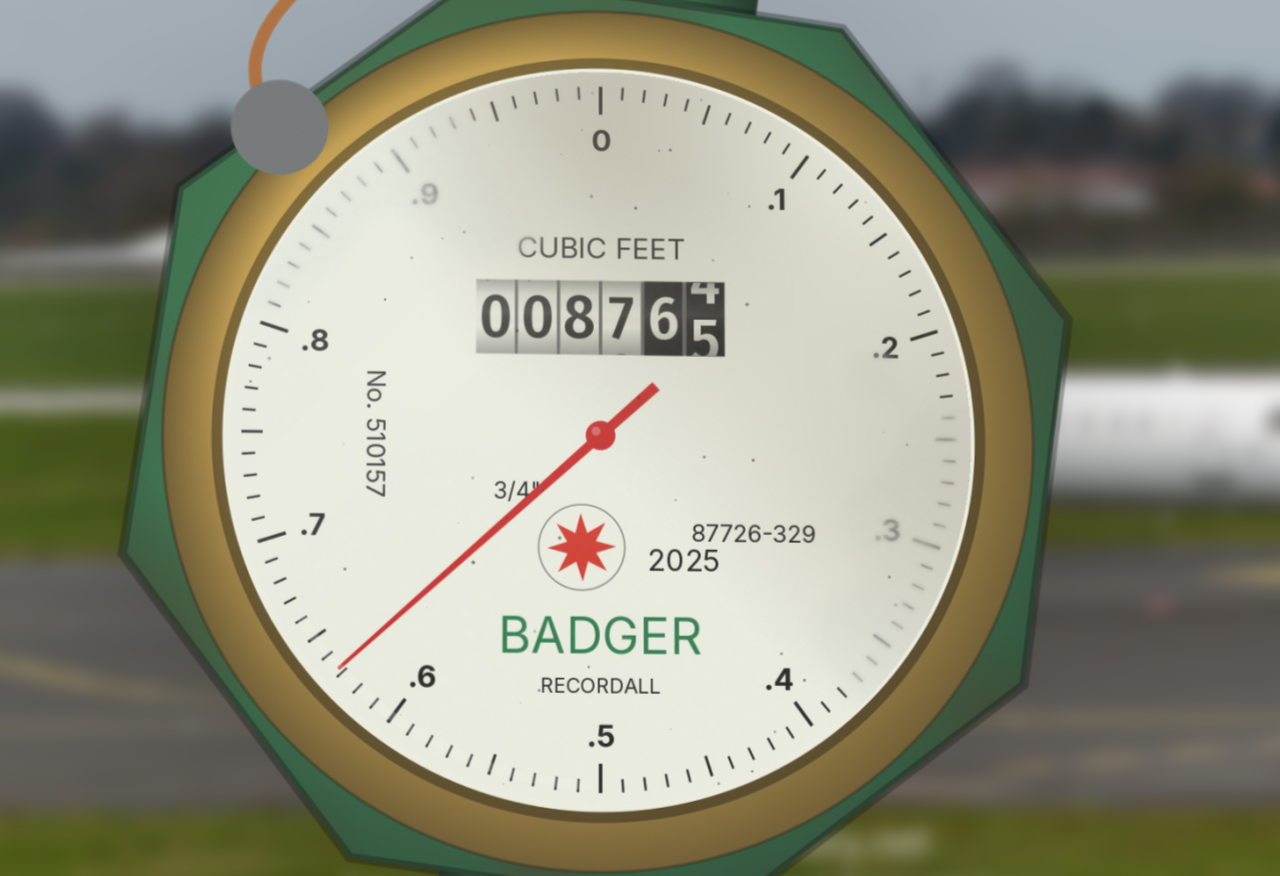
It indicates 8764.63 ft³
